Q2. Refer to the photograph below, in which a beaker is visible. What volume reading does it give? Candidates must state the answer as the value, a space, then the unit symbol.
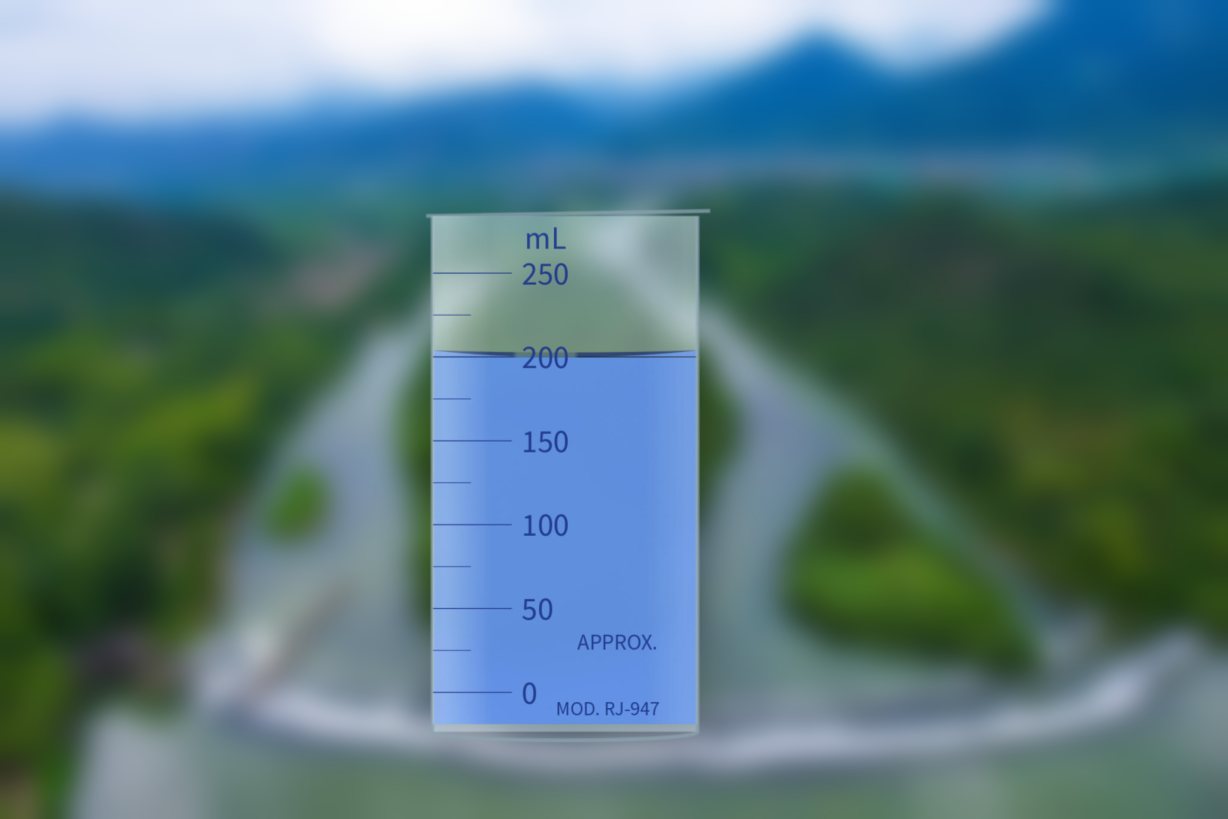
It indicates 200 mL
